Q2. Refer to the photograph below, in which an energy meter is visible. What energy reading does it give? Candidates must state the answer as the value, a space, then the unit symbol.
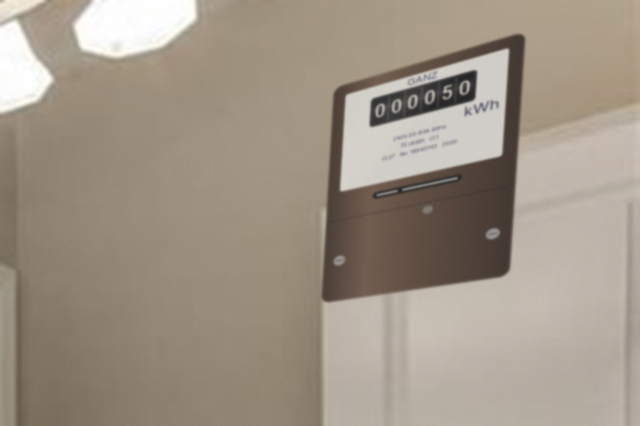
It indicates 50 kWh
